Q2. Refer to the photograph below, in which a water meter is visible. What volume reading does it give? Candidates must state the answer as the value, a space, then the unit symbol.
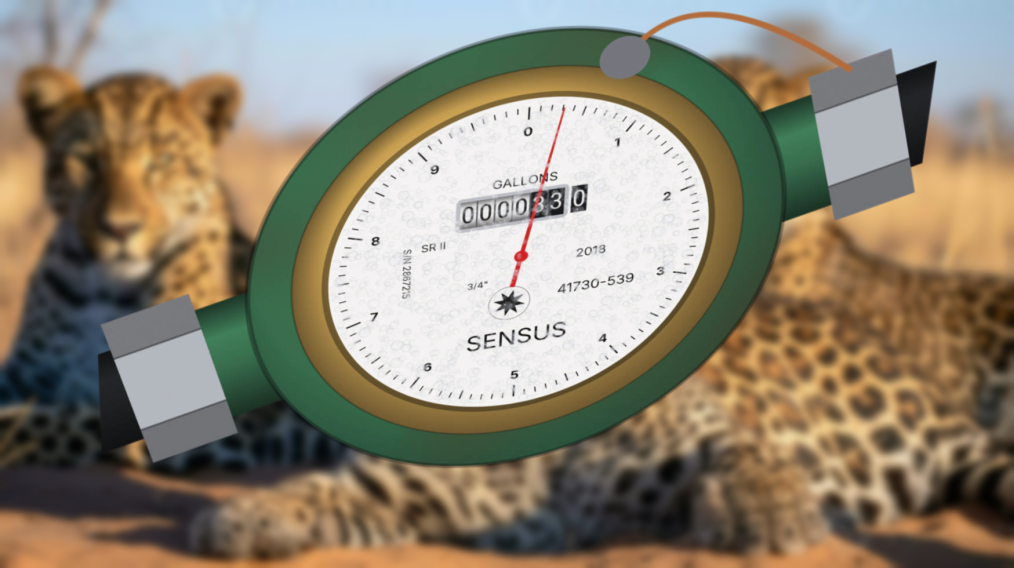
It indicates 330.3 gal
